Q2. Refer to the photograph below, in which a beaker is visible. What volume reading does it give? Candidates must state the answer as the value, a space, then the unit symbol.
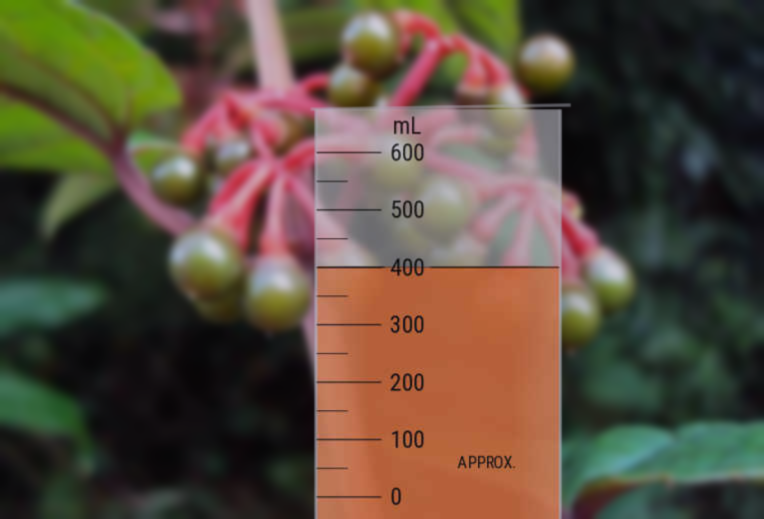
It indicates 400 mL
